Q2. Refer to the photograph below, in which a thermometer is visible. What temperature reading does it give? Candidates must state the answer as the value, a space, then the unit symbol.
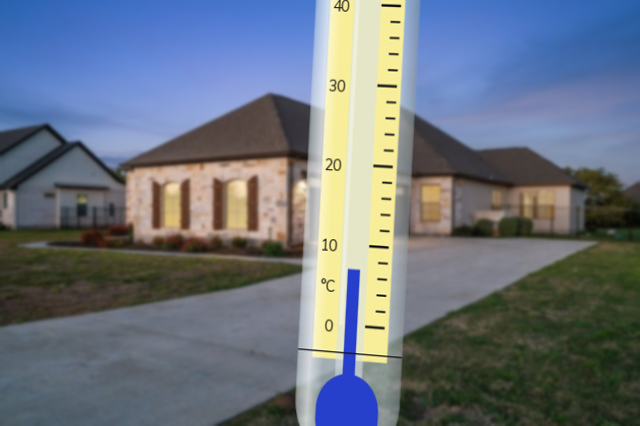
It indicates 7 °C
